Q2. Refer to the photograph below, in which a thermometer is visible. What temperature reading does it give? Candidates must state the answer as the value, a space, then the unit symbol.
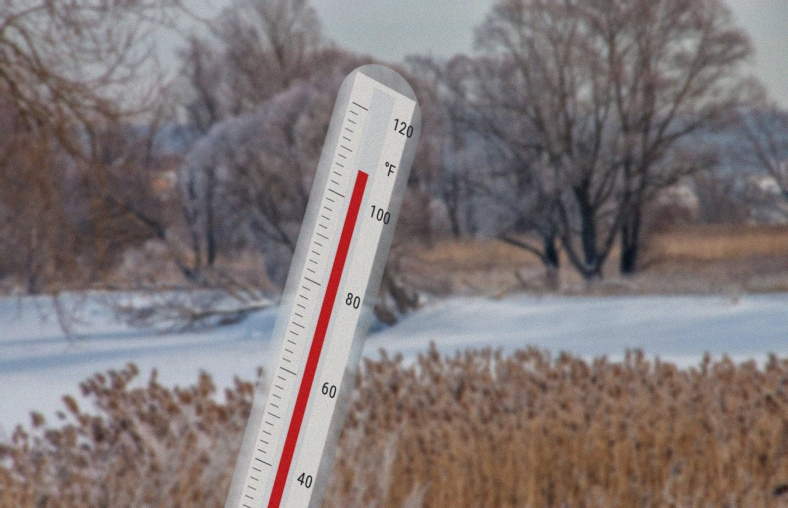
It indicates 107 °F
